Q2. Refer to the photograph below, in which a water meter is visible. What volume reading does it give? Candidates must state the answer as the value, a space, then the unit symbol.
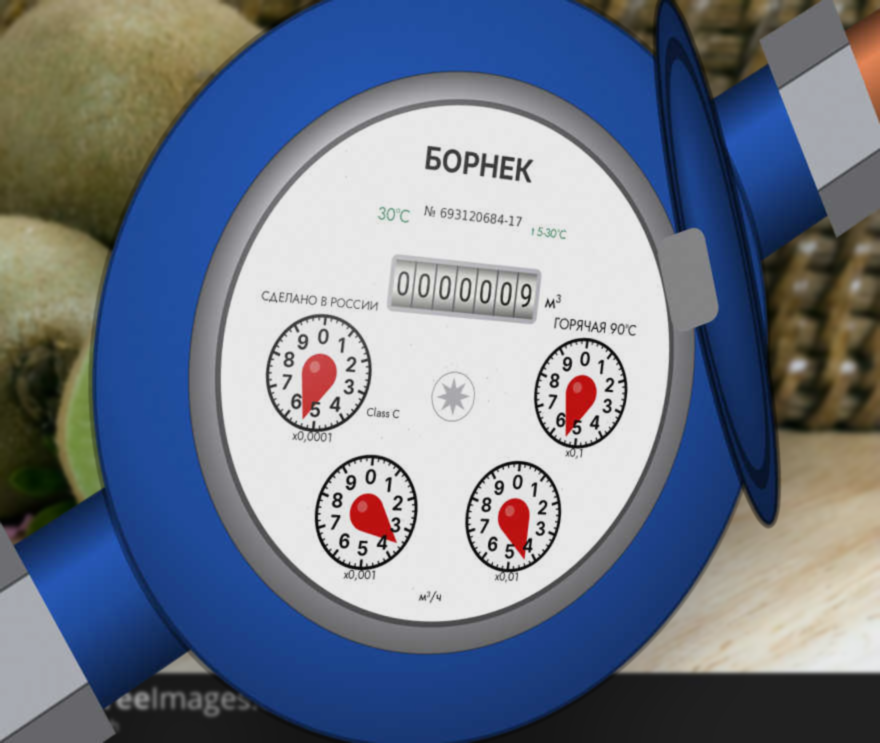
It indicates 9.5435 m³
